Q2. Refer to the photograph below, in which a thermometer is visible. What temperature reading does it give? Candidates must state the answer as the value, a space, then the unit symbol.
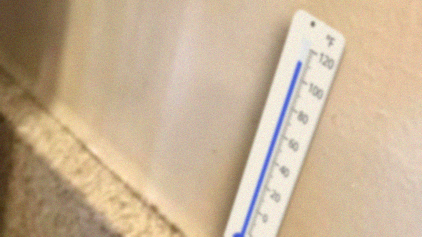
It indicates 110 °F
